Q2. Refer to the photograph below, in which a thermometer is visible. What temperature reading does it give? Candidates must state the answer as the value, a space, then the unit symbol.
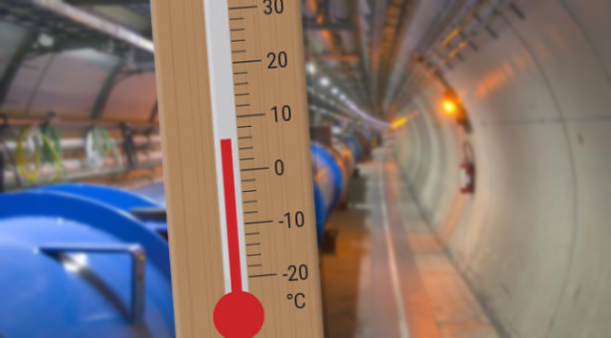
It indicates 6 °C
